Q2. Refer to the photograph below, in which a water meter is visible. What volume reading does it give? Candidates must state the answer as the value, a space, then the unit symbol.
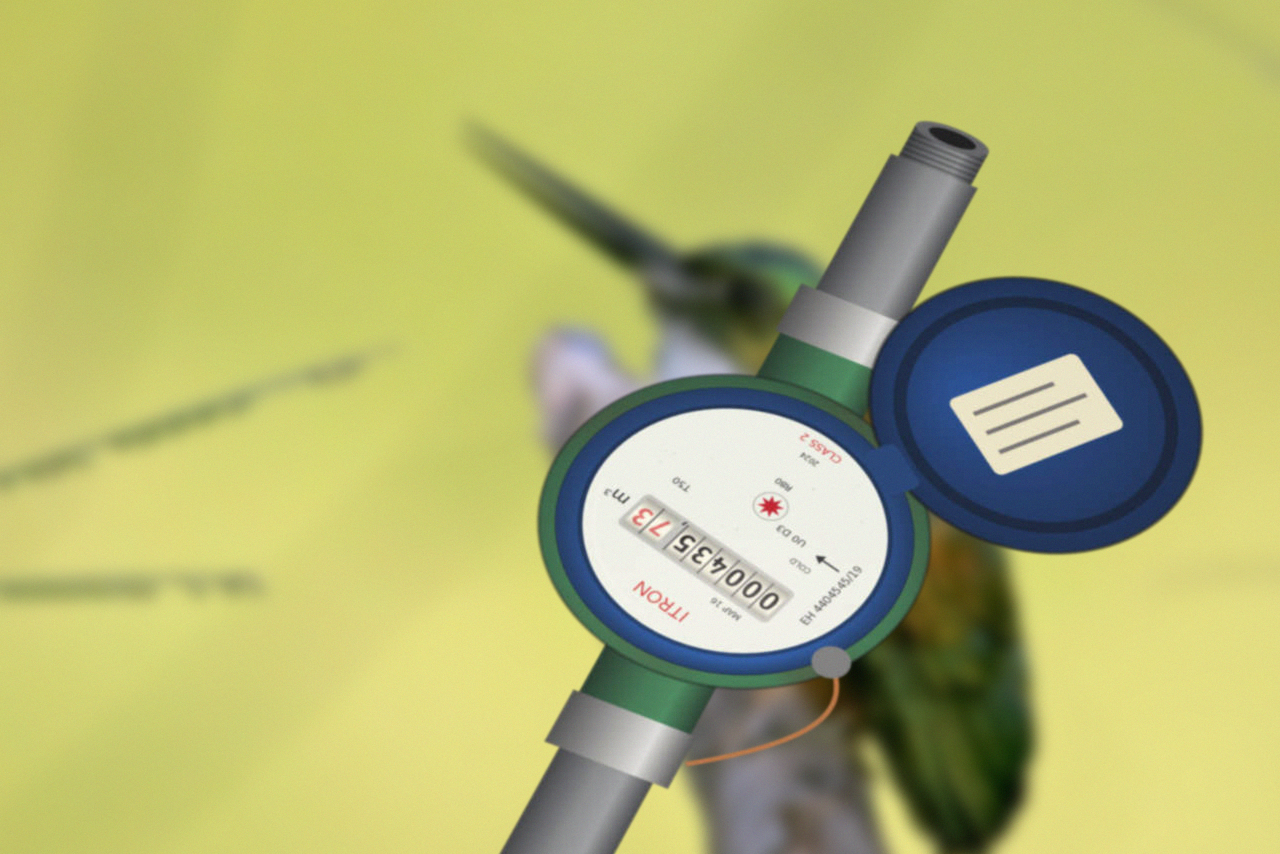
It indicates 435.73 m³
